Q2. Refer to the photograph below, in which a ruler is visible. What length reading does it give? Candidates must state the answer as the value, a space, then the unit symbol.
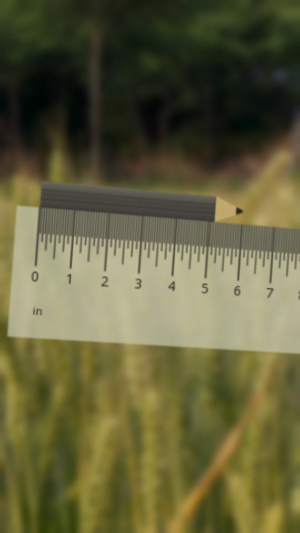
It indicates 6 in
